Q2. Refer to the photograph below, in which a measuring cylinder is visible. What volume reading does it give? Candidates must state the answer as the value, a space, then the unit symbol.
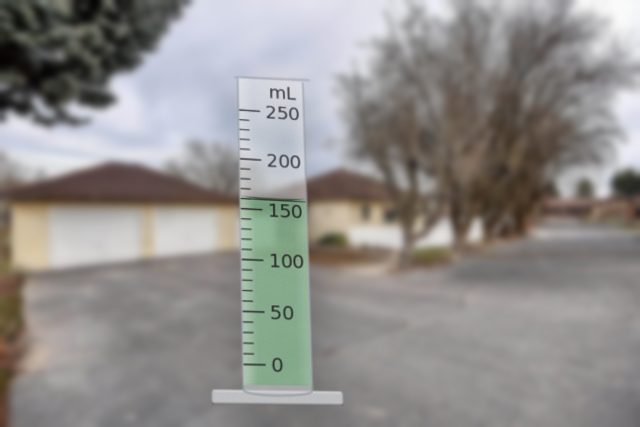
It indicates 160 mL
